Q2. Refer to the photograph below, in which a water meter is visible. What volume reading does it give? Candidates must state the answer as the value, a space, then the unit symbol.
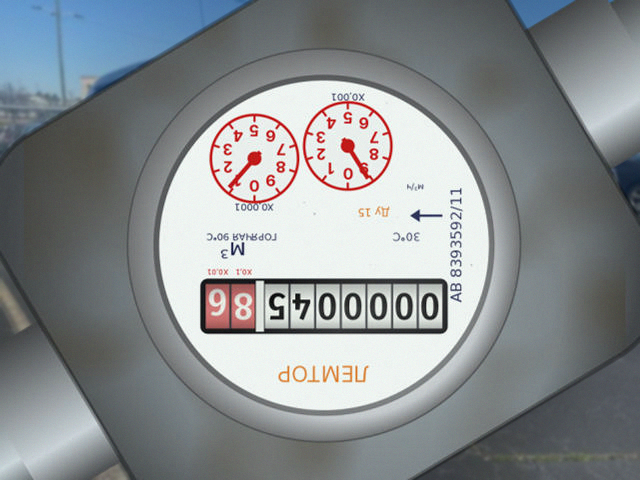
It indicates 45.8591 m³
